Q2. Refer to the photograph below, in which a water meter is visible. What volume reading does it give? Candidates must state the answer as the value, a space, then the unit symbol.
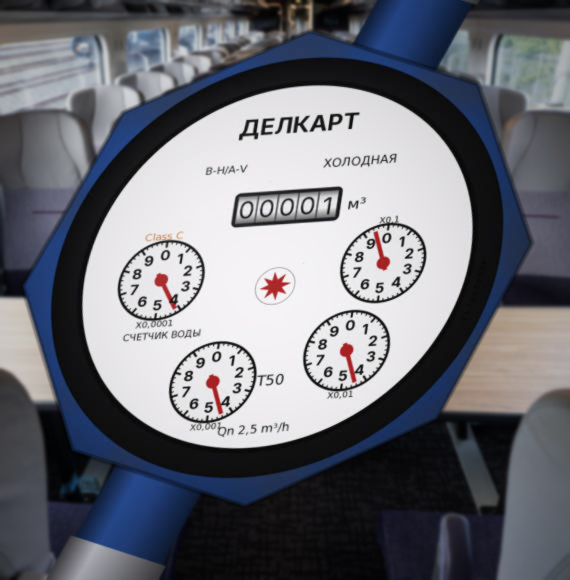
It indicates 0.9444 m³
